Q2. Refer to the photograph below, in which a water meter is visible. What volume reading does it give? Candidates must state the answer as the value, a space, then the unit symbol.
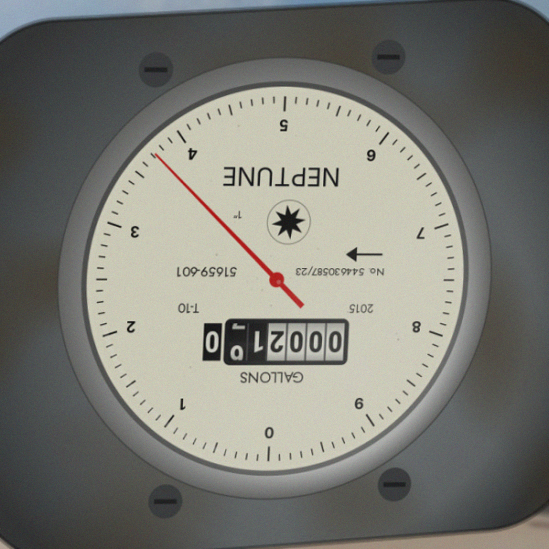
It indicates 2163.7 gal
